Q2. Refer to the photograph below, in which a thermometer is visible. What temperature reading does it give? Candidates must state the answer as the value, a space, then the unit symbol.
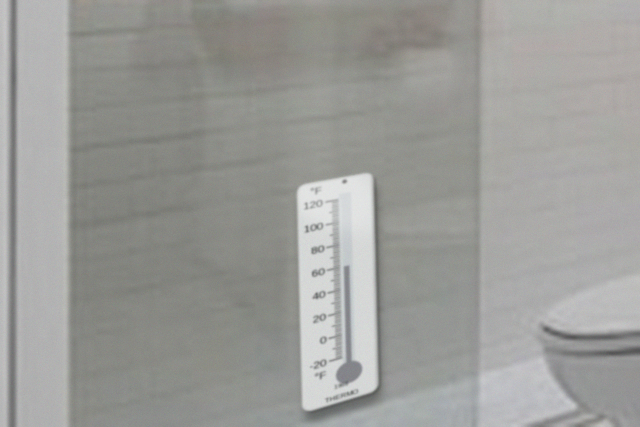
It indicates 60 °F
